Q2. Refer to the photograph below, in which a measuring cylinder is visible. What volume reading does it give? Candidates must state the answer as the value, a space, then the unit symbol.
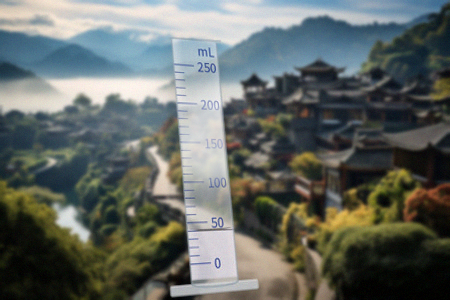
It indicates 40 mL
